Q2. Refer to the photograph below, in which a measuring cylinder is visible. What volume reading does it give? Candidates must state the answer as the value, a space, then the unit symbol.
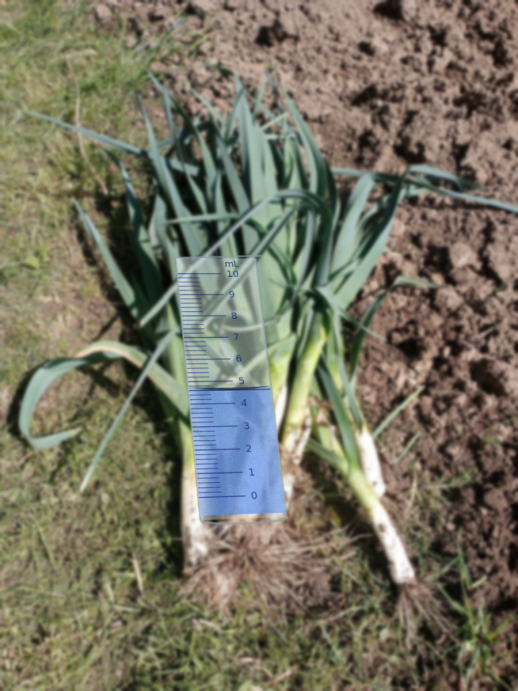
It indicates 4.6 mL
